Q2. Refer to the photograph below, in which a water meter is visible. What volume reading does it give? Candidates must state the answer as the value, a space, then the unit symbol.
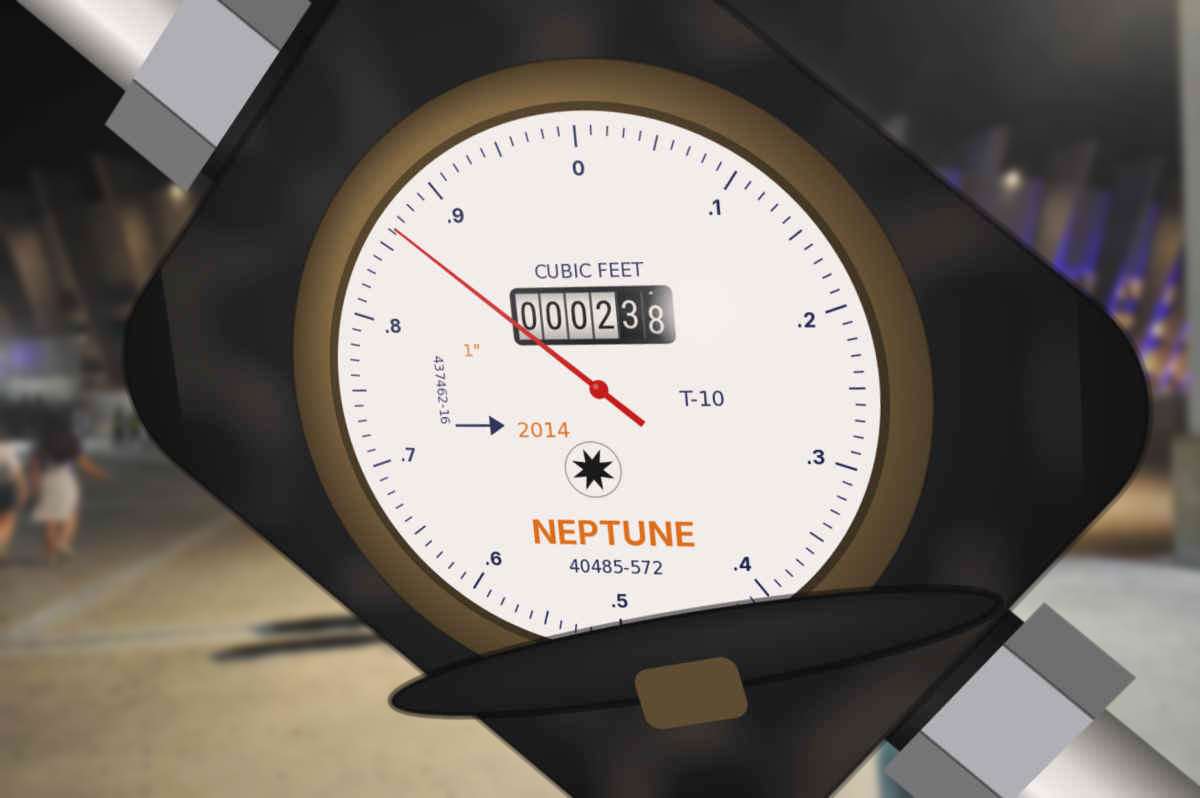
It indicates 237.86 ft³
